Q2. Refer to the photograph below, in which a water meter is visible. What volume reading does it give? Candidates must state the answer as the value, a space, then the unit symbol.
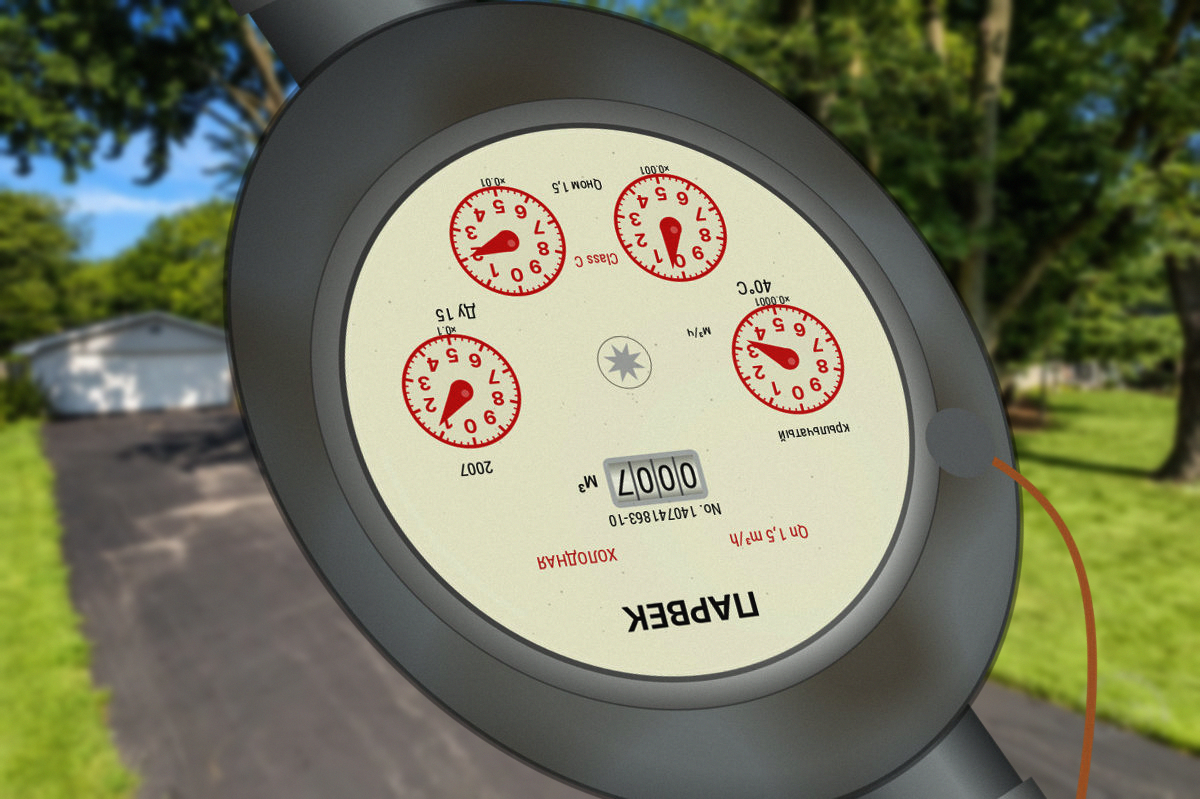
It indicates 7.1203 m³
